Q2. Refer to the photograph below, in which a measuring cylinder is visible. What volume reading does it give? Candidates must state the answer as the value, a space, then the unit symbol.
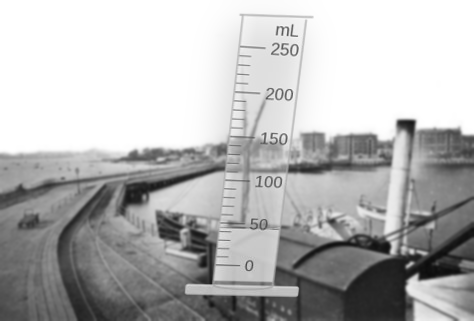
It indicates 45 mL
